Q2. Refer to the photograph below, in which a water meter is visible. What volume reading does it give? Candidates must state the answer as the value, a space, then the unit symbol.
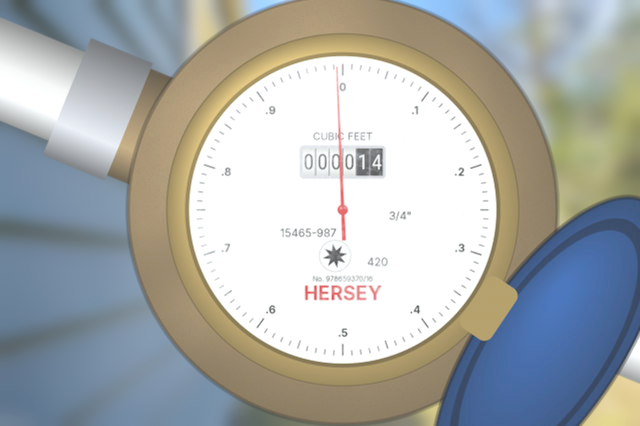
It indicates 13.99 ft³
